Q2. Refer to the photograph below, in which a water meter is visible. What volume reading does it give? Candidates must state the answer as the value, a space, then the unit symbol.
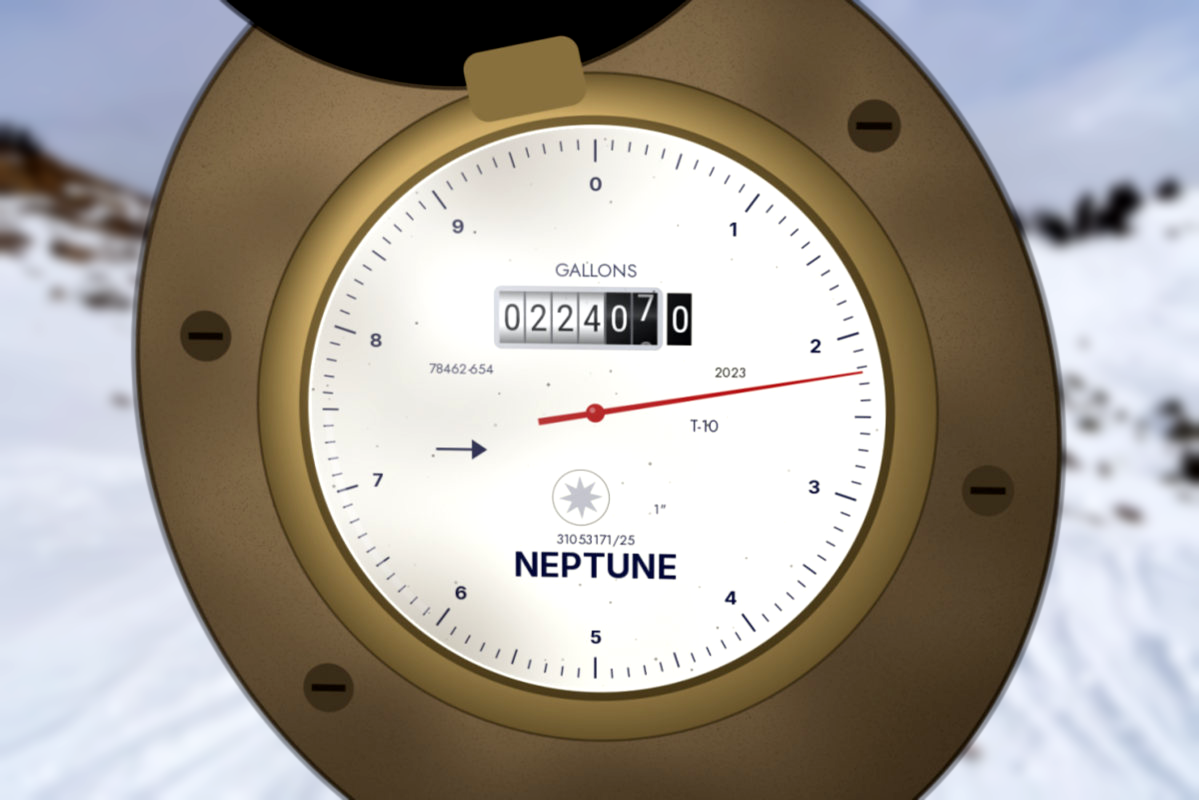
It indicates 224072.2 gal
